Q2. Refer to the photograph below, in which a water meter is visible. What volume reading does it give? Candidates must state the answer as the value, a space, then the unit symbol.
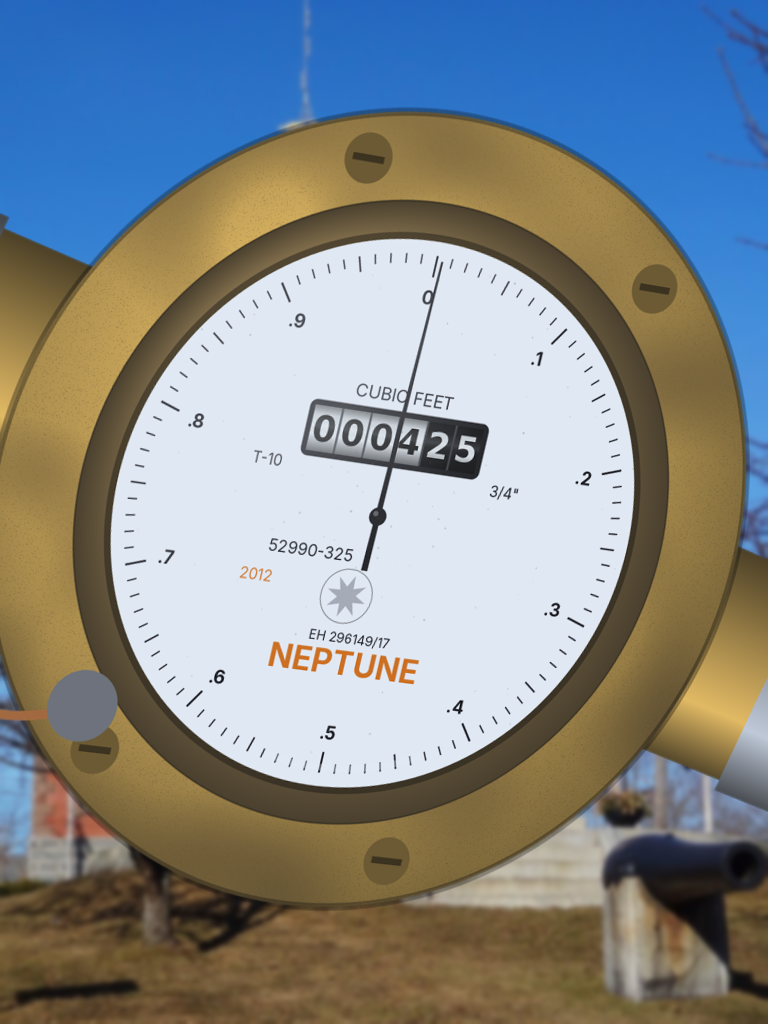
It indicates 425.00 ft³
